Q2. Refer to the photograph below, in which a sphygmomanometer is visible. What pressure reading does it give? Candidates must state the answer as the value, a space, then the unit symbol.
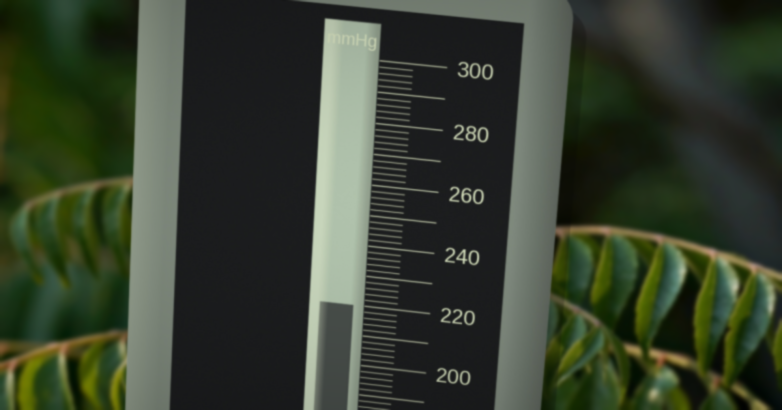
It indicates 220 mmHg
